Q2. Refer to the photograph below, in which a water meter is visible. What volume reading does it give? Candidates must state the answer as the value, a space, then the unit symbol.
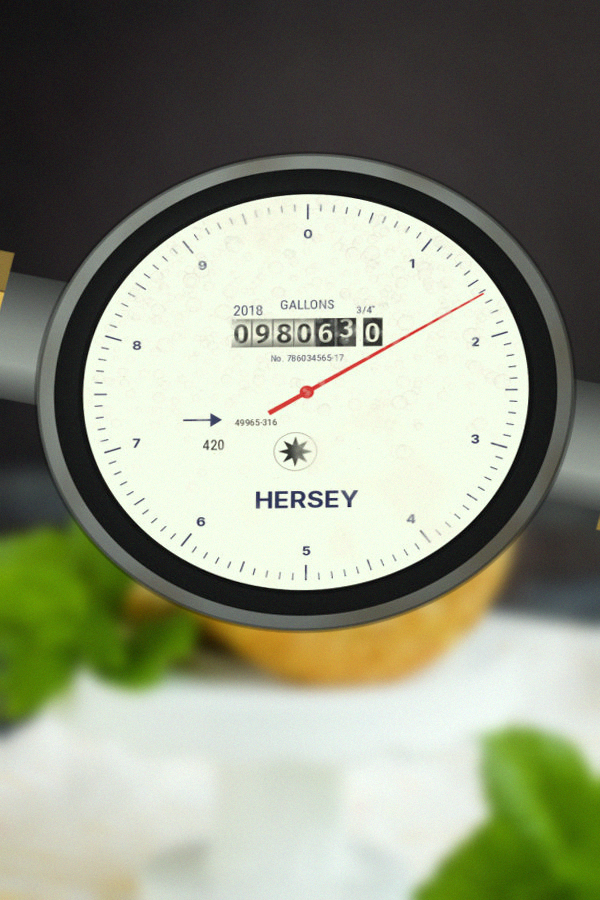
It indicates 980631.6 gal
